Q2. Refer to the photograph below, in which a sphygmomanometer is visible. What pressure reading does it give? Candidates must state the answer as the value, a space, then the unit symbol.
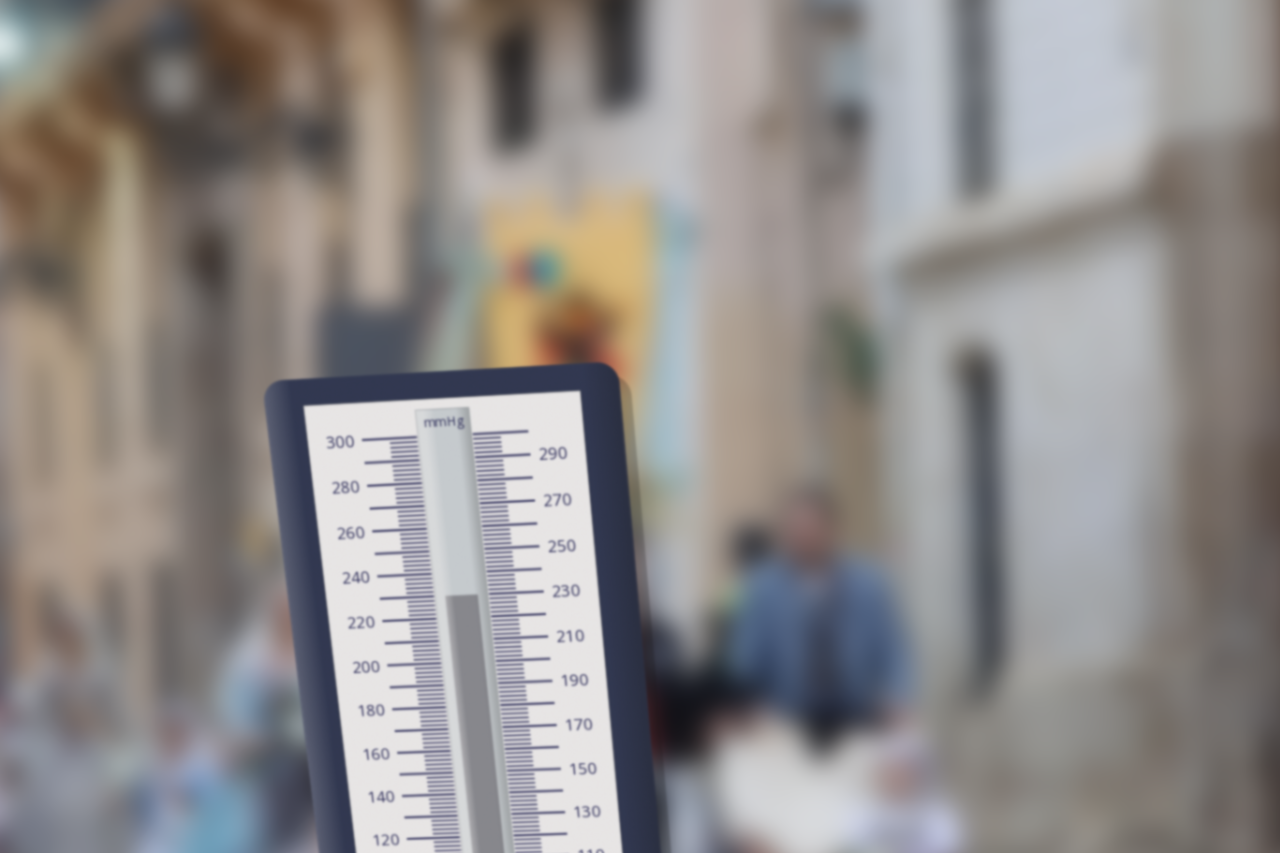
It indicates 230 mmHg
